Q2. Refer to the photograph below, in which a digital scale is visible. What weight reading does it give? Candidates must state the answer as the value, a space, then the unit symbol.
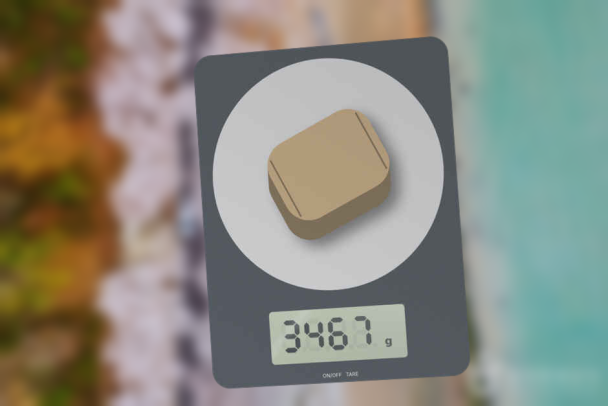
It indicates 3467 g
